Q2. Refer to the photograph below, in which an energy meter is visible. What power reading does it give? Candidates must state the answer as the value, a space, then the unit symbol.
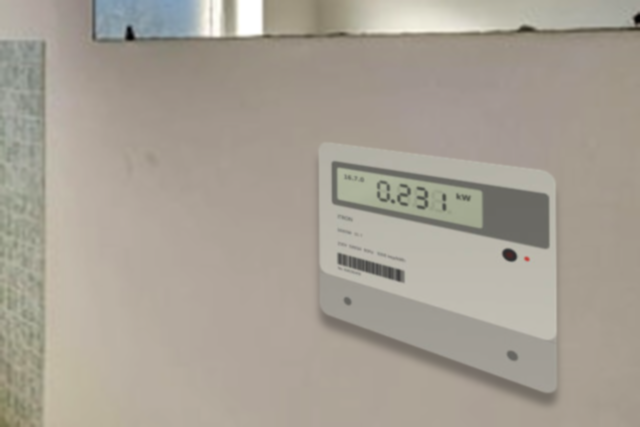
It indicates 0.231 kW
